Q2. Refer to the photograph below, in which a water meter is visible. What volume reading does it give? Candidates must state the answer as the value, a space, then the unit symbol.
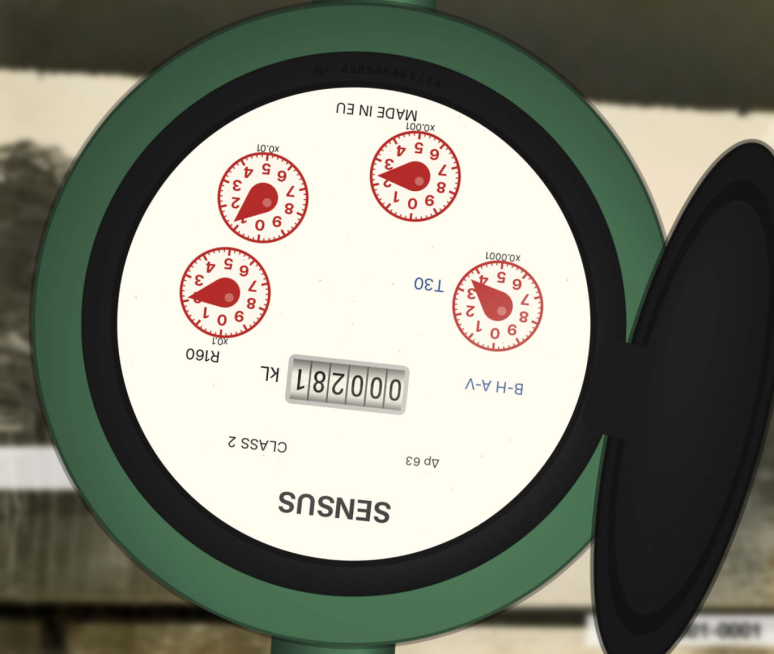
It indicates 281.2123 kL
